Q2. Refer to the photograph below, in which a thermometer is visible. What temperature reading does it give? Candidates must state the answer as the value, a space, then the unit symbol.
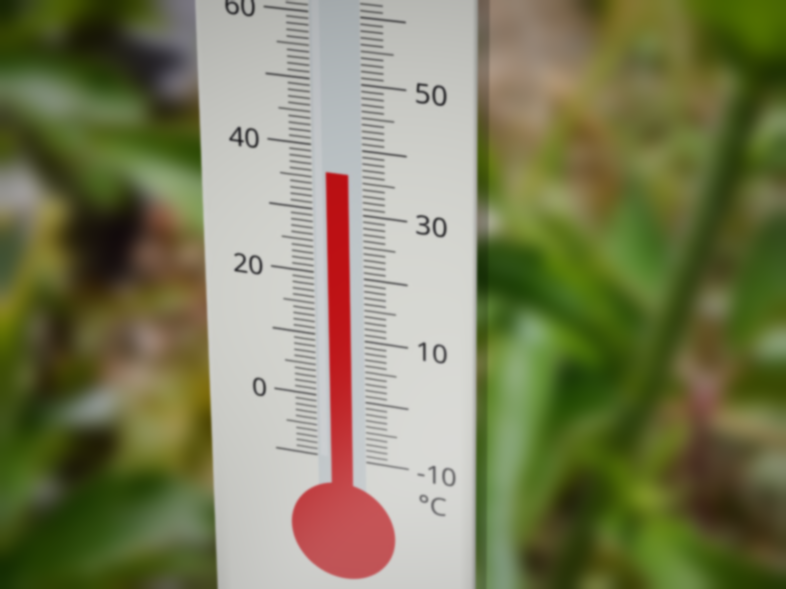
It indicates 36 °C
